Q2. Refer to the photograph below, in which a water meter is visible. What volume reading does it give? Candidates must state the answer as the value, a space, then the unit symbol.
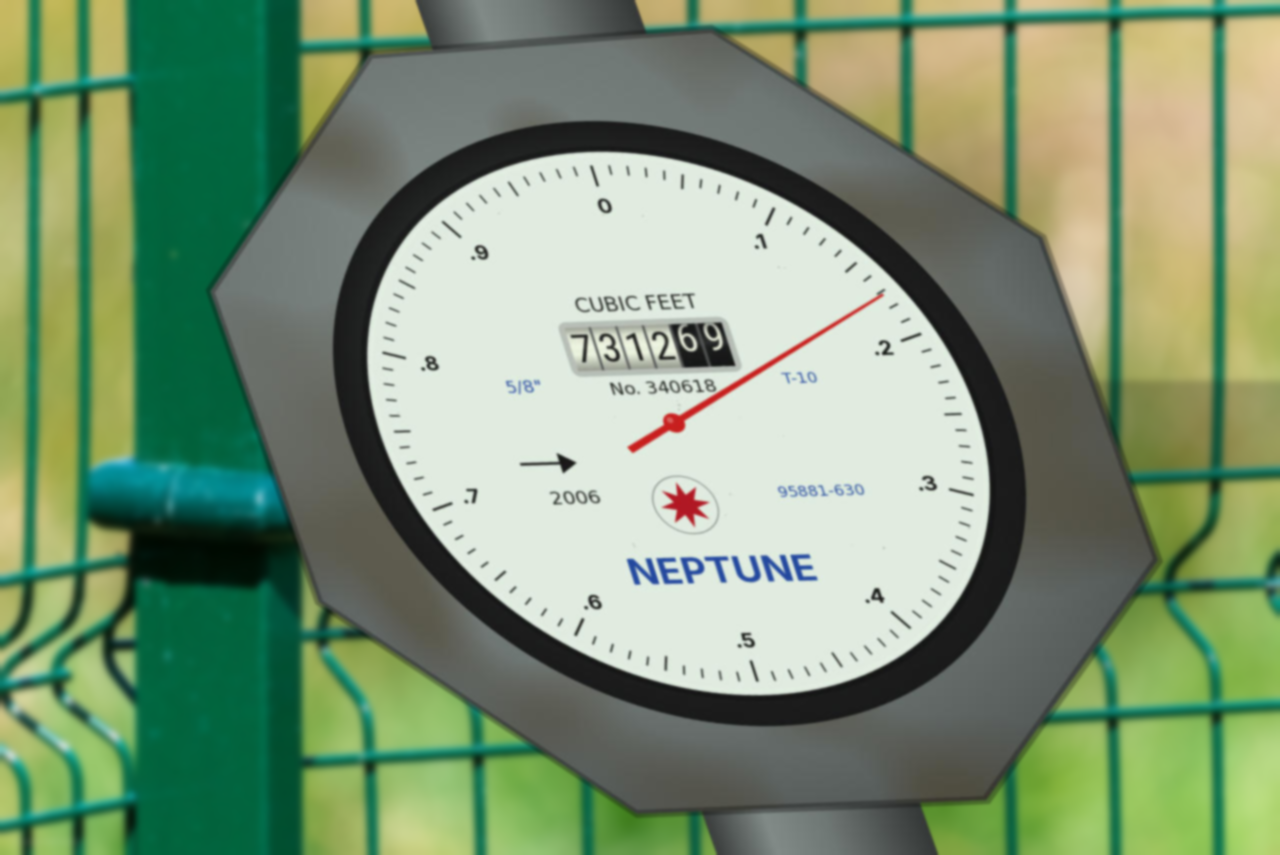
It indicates 731269.17 ft³
